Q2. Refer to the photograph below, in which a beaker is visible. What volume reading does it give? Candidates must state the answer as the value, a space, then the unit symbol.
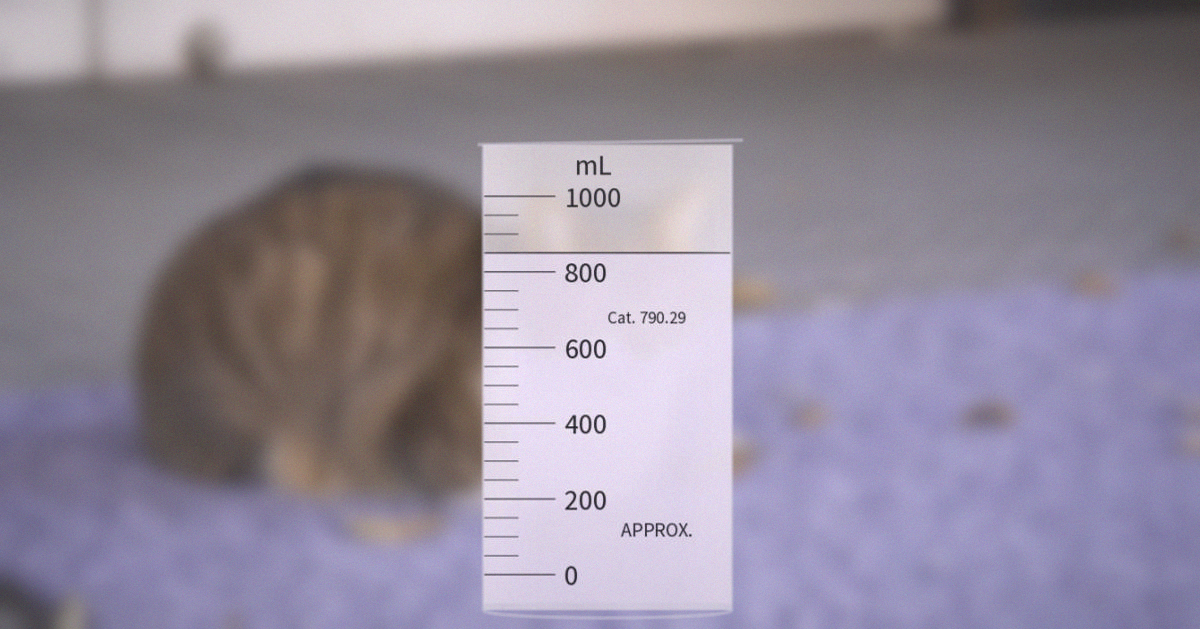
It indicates 850 mL
